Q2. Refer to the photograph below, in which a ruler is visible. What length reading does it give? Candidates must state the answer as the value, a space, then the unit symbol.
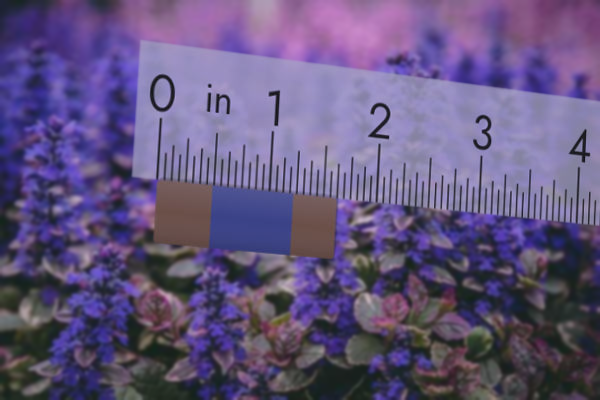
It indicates 1.625 in
